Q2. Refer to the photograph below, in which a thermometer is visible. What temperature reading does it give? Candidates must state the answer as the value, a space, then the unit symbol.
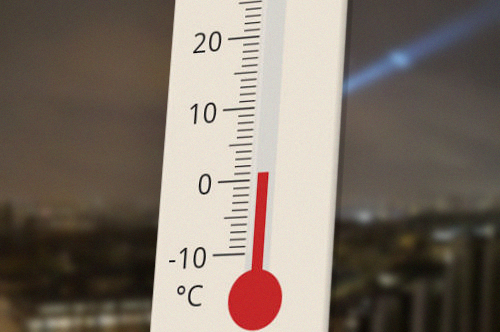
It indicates 1 °C
